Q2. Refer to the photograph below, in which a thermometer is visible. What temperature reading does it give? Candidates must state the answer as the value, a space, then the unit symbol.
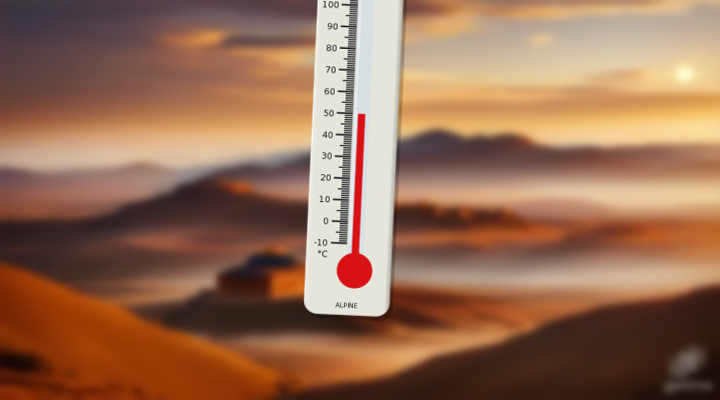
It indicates 50 °C
